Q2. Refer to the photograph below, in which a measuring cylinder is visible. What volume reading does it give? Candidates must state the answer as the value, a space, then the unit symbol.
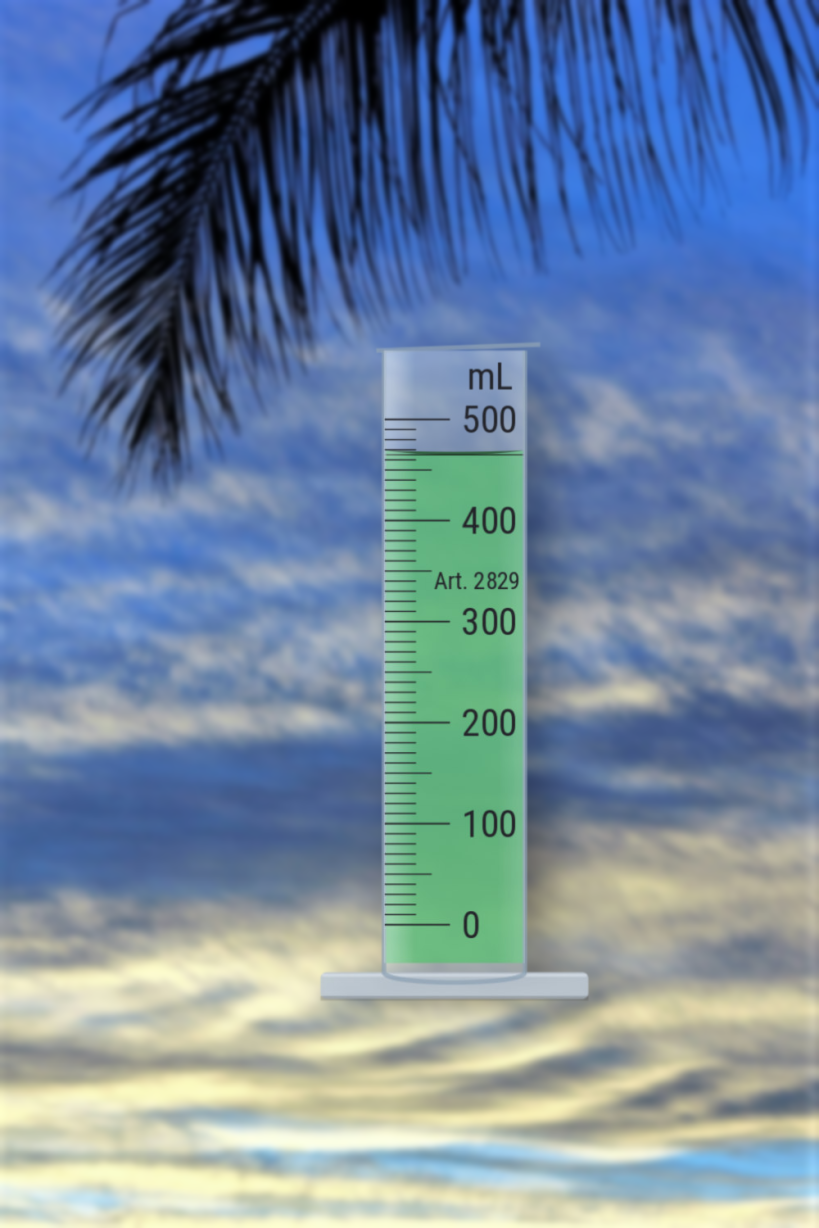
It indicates 465 mL
